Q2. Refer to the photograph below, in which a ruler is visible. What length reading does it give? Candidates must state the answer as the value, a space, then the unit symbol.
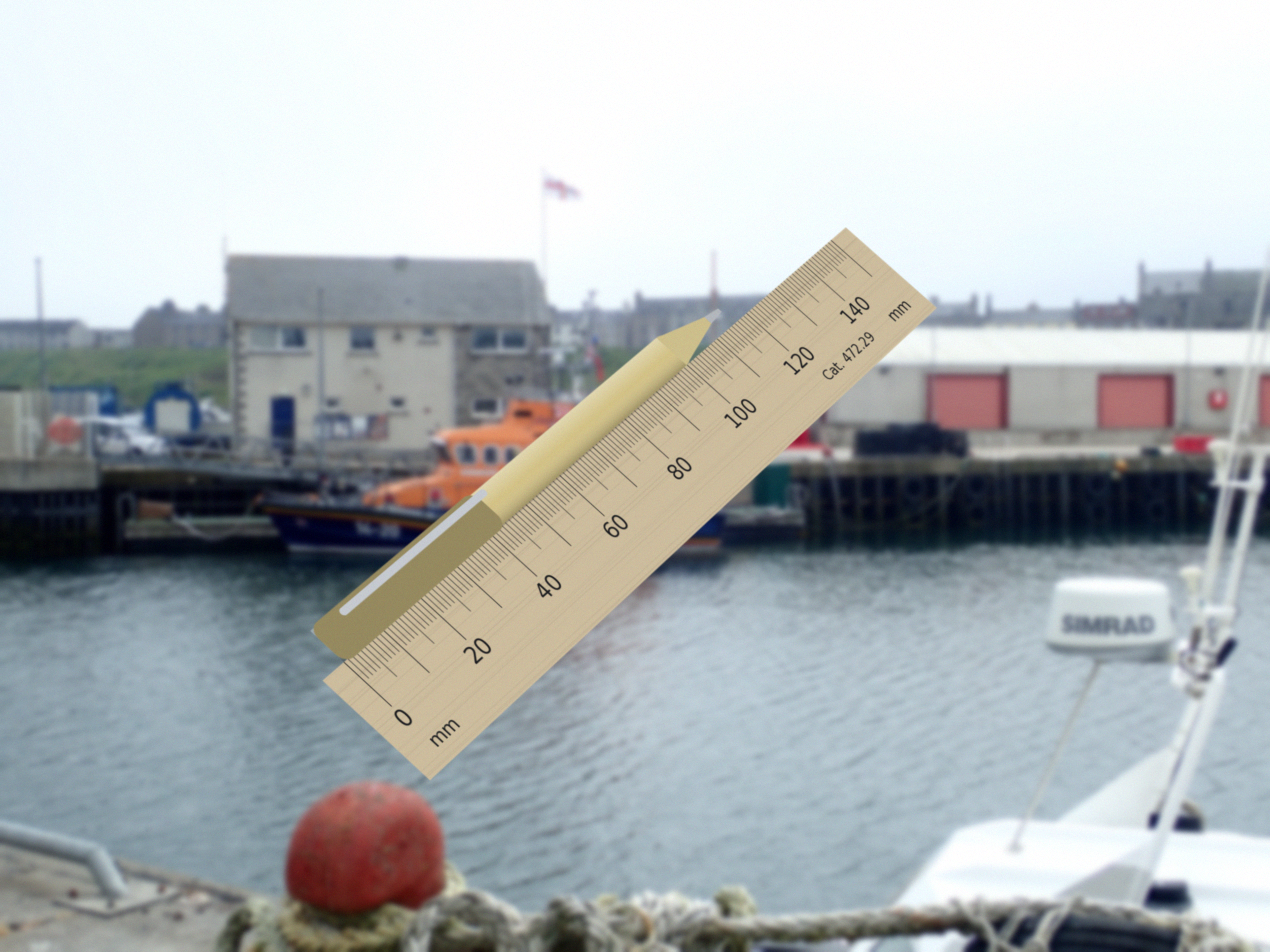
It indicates 116 mm
